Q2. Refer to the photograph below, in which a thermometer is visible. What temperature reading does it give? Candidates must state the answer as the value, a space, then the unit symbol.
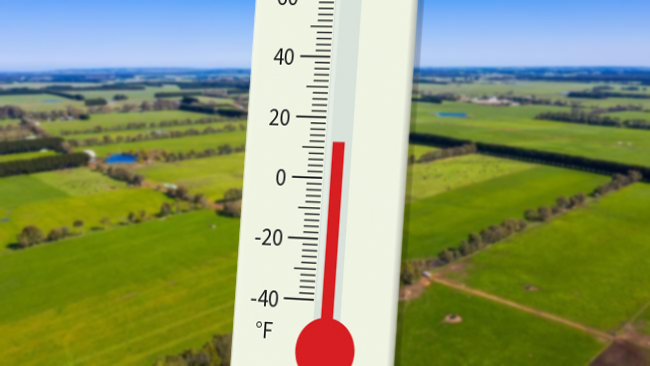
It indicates 12 °F
